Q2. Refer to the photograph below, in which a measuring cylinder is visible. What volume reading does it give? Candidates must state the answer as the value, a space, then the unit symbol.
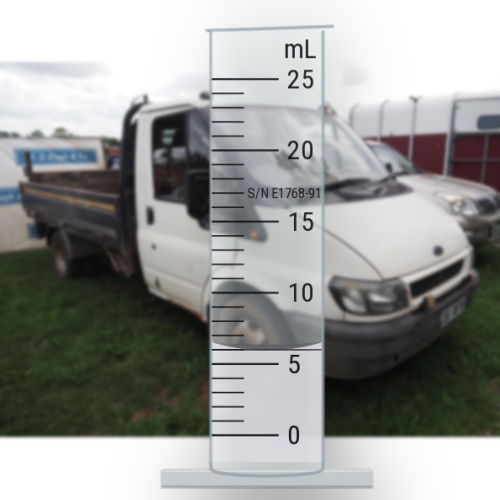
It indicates 6 mL
